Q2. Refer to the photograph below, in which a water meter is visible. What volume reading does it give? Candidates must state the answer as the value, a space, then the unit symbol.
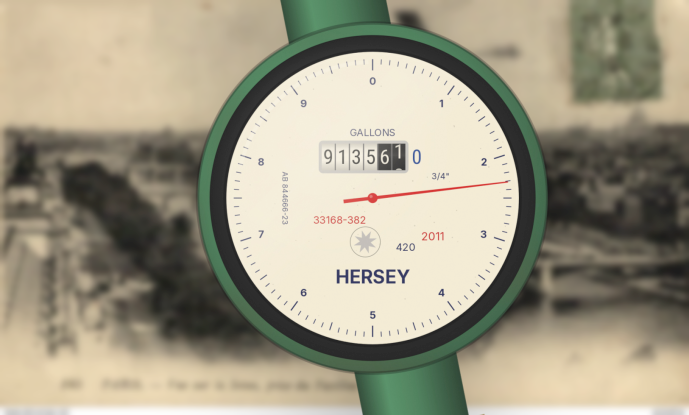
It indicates 9135612.3 gal
